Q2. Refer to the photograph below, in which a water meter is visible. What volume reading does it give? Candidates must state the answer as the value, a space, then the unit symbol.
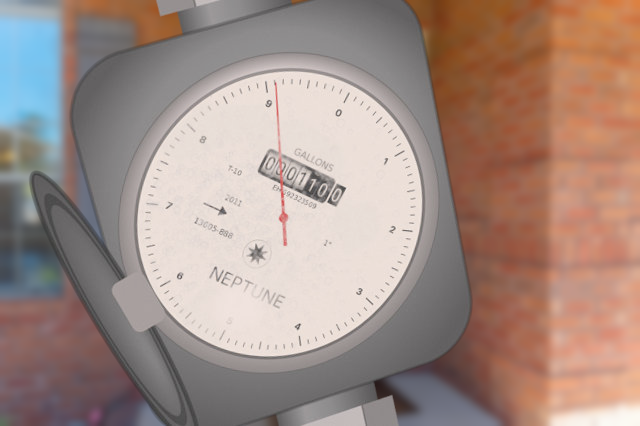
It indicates 1099.1 gal
